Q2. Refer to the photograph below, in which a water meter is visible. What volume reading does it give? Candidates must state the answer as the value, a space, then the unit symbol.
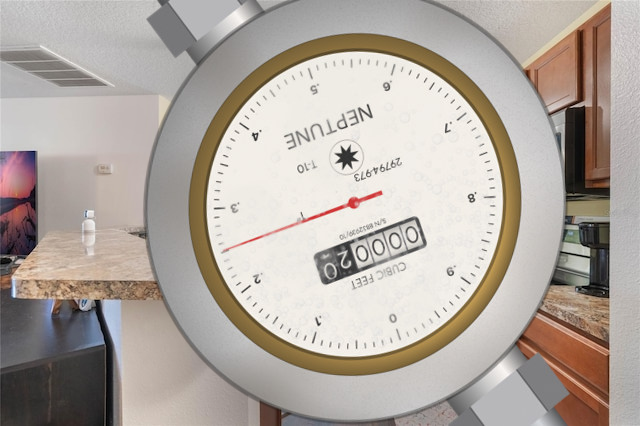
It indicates 20.25 ft³
